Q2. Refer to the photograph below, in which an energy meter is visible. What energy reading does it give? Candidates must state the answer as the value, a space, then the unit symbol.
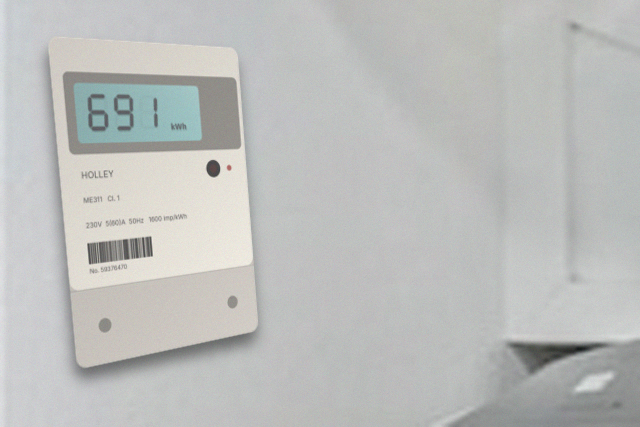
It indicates 691 kWh
